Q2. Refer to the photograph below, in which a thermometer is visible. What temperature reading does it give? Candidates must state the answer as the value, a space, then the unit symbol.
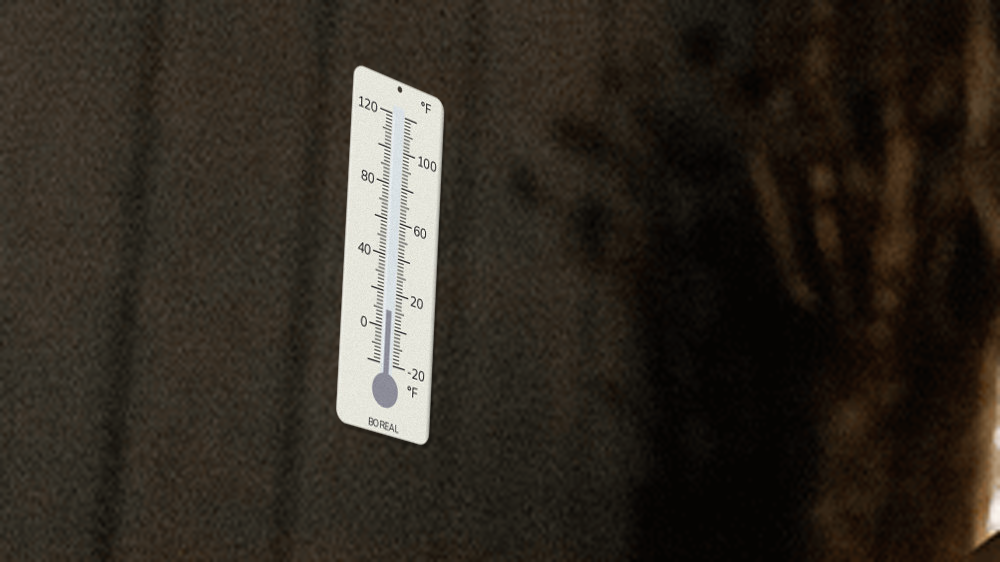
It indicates 10 °F
